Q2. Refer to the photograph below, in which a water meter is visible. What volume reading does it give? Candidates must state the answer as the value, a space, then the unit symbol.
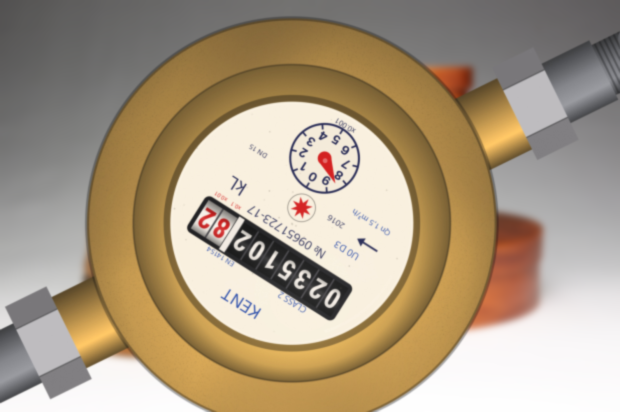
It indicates 235102.828 kL
